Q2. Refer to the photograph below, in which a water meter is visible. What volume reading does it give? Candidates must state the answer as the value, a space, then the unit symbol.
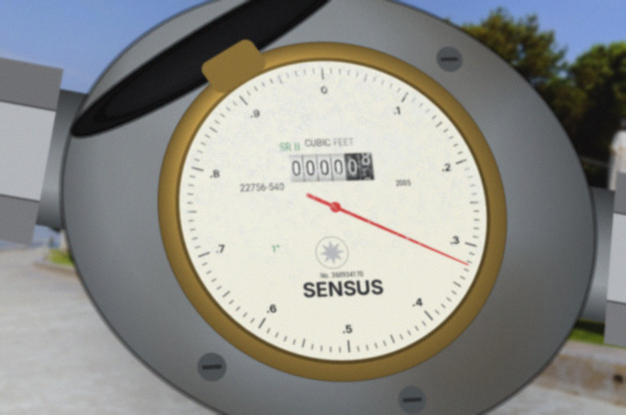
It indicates 8.32 ft³
